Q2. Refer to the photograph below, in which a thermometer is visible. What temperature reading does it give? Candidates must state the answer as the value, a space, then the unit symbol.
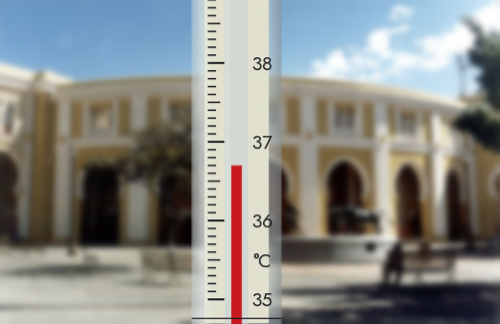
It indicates 36.7 °C
